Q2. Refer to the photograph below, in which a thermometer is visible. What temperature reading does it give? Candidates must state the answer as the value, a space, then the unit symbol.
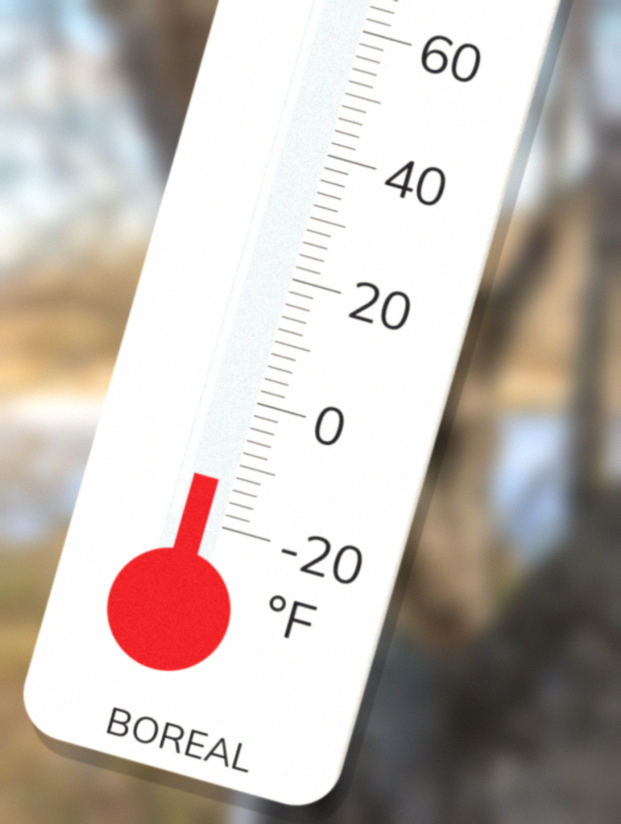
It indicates -13 °F
